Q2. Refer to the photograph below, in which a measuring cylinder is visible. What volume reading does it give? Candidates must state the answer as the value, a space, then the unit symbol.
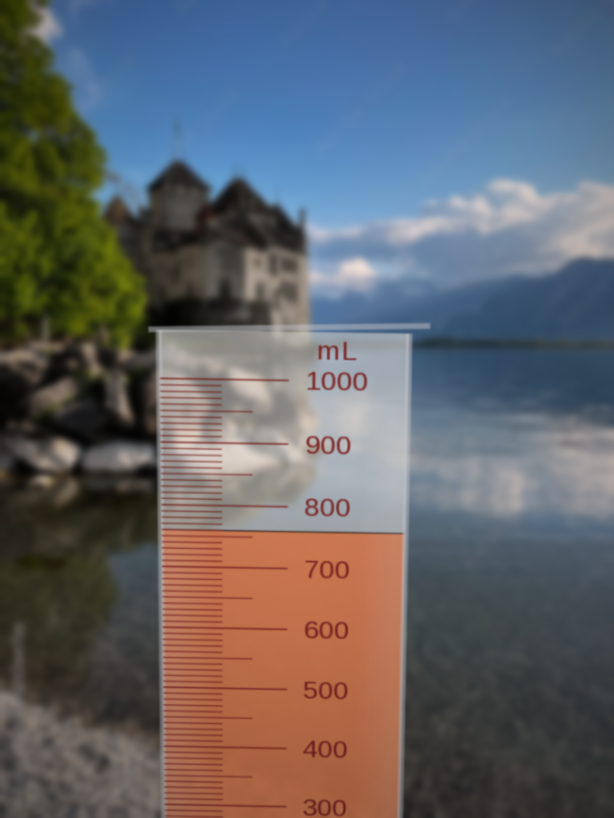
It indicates 760 mL
